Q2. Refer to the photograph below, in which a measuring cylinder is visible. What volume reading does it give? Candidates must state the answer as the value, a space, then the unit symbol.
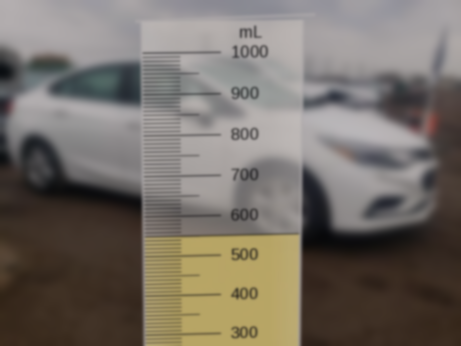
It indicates 550 mL
